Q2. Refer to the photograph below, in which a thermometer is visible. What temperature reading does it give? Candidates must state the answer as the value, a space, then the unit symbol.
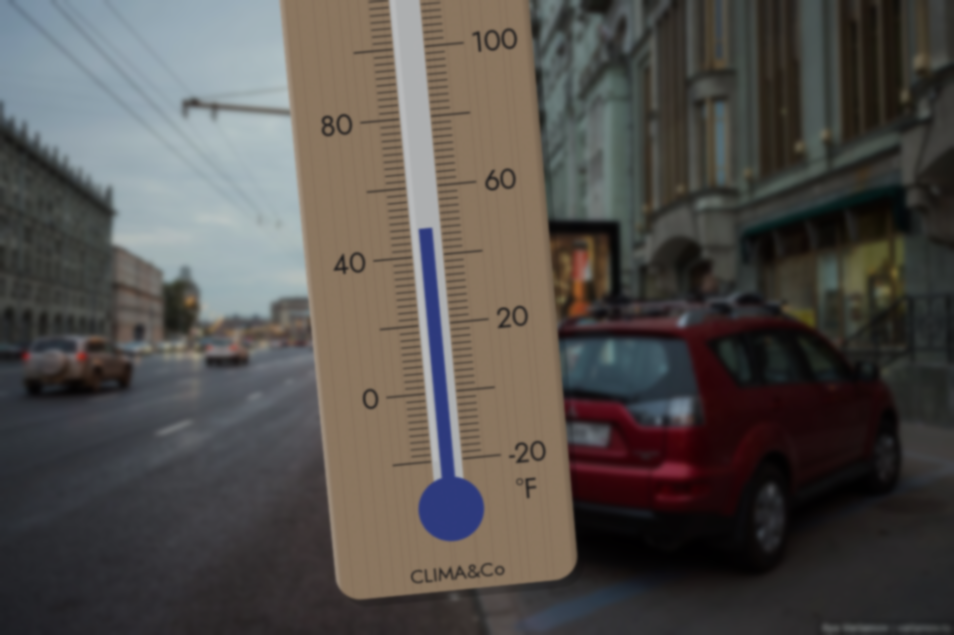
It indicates 48 °F
